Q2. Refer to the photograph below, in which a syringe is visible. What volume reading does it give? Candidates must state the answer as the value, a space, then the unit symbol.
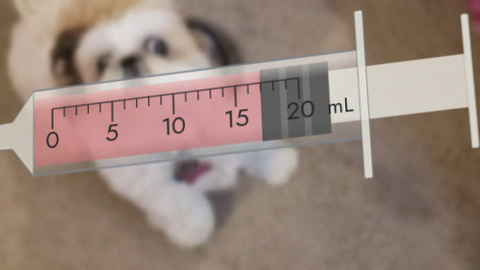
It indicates 17 mL
